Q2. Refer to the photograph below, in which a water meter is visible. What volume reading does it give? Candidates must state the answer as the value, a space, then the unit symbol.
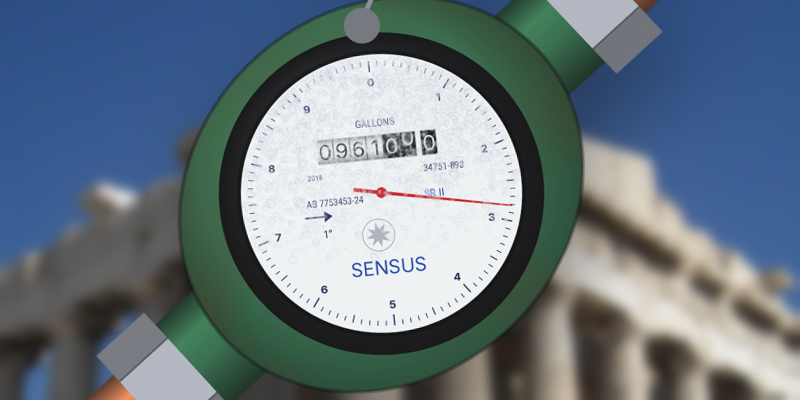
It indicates 961002.8 gal
